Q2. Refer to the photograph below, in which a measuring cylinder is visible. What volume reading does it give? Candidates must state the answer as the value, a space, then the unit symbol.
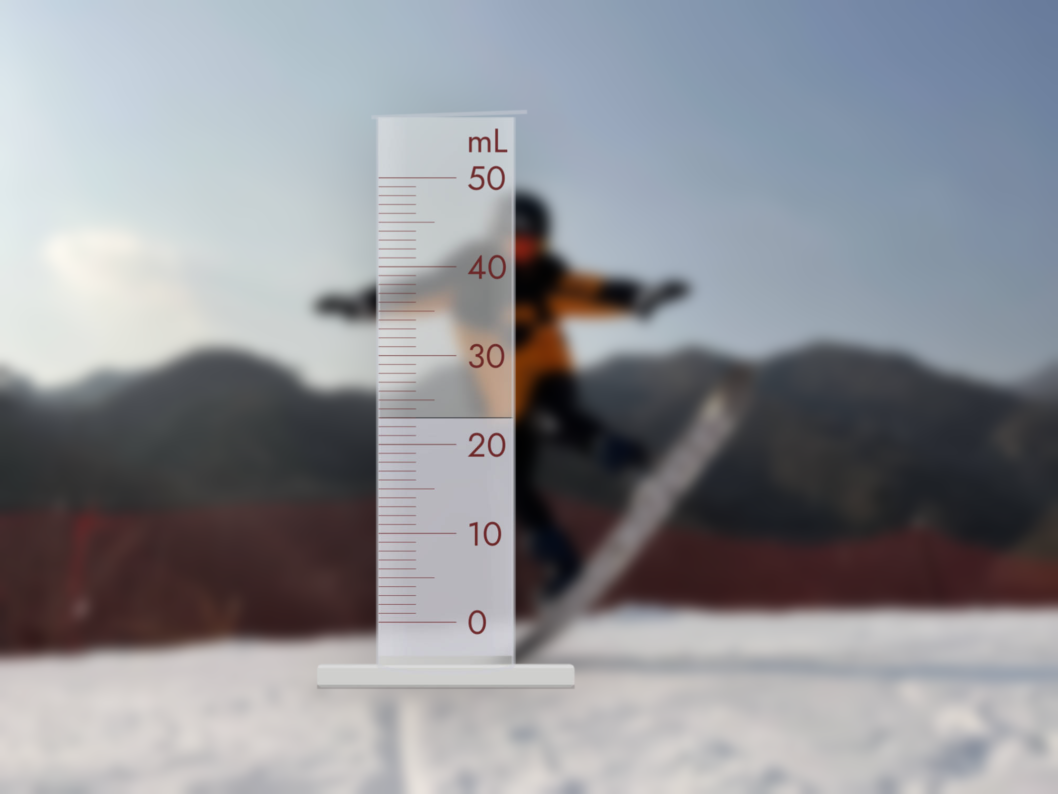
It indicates 23 mL
